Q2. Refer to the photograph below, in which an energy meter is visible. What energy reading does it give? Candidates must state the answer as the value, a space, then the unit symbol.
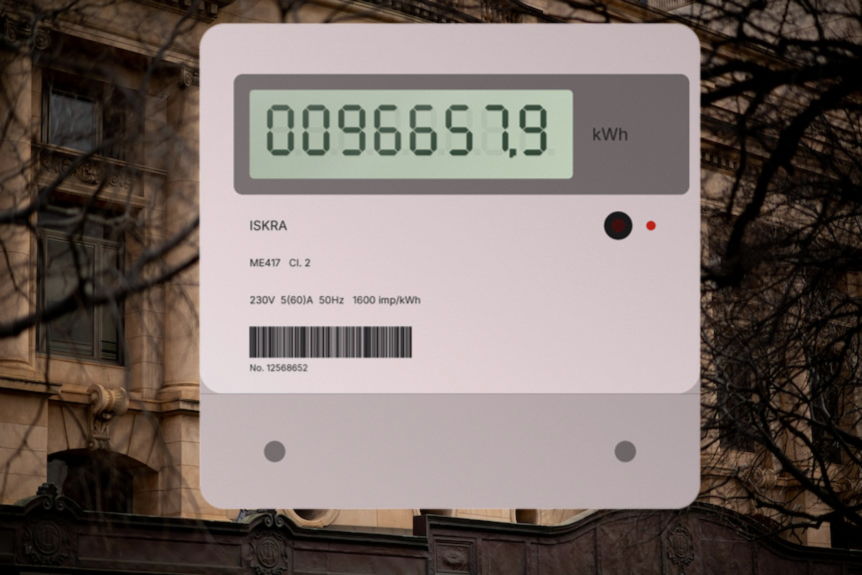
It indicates 96657.9 kWh
